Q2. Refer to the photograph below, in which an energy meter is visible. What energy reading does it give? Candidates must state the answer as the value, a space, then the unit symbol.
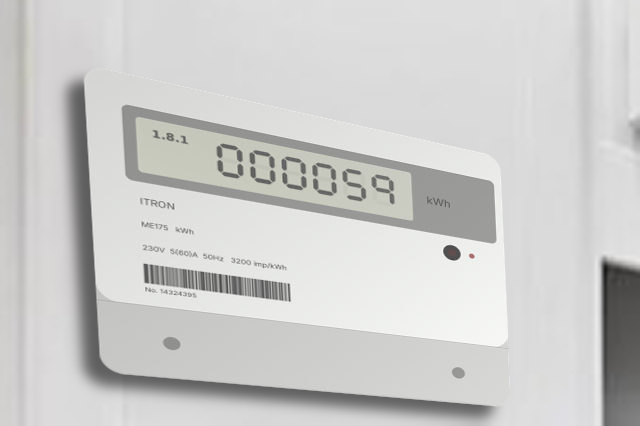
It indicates 59 kWh
